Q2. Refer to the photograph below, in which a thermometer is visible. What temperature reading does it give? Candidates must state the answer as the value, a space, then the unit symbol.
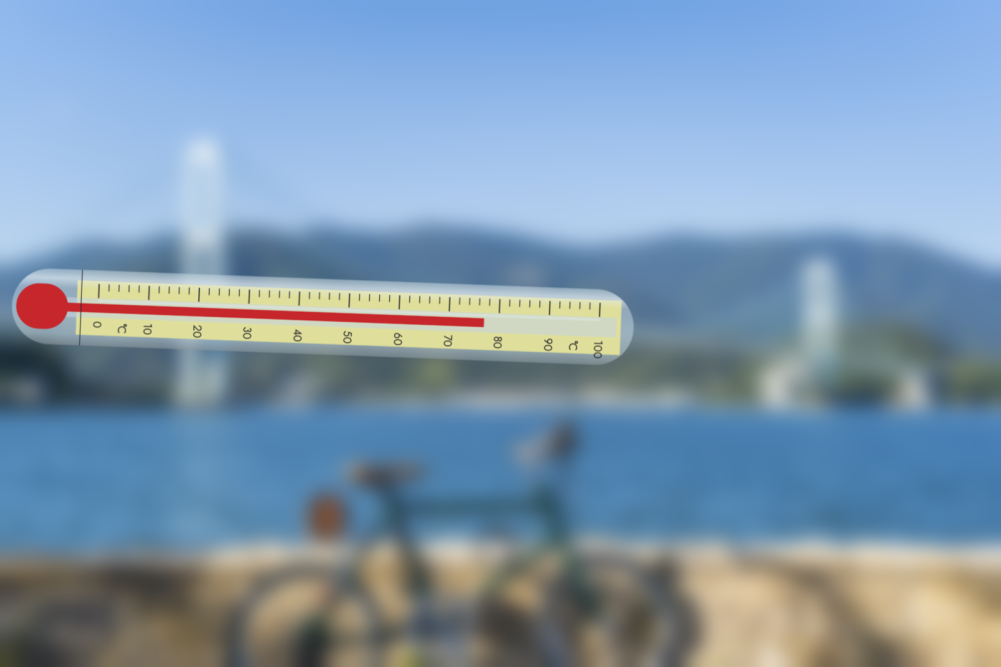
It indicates 77 °C
